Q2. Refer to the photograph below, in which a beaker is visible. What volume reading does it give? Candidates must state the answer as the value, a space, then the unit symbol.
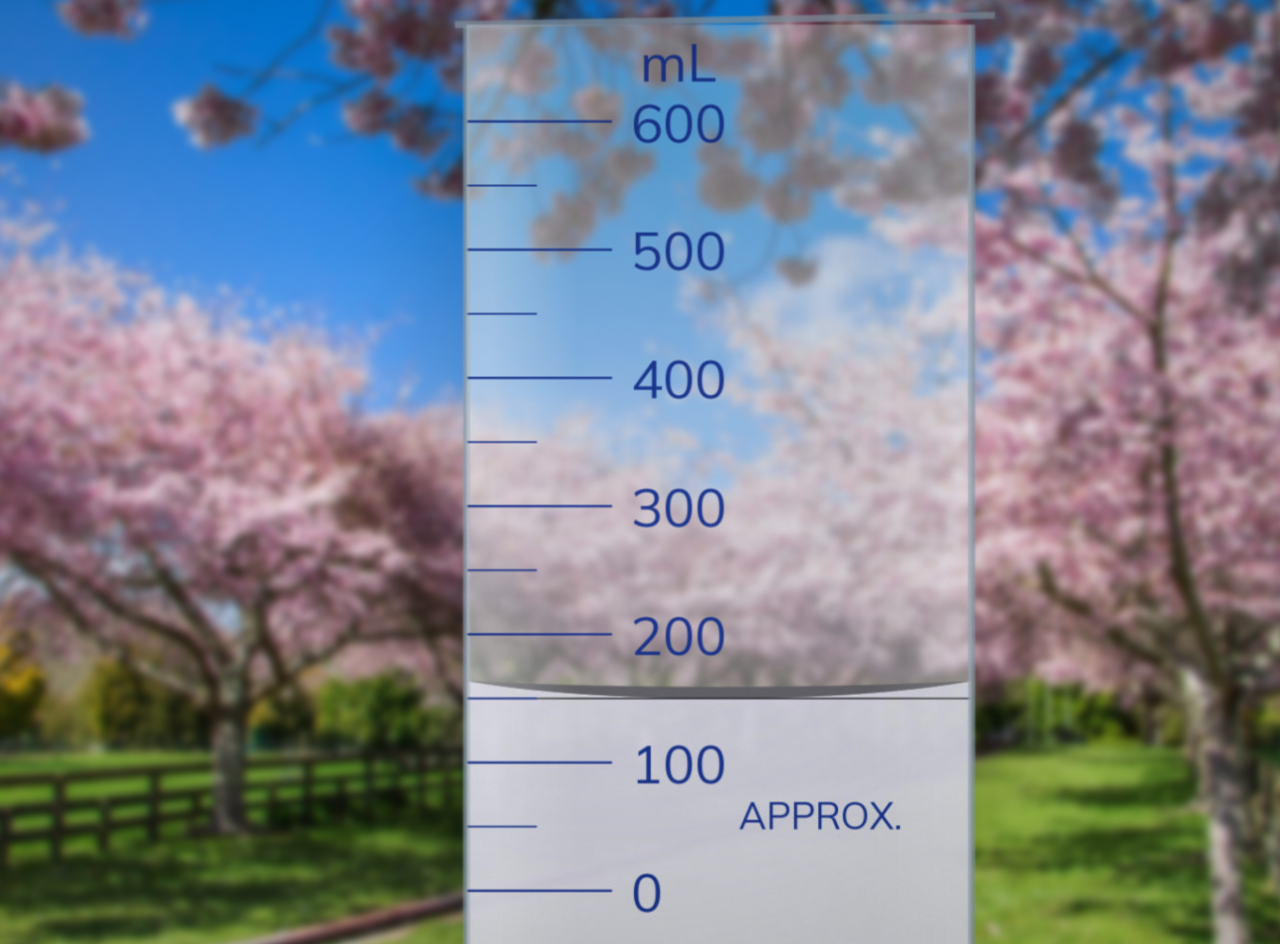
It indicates 150 mL
